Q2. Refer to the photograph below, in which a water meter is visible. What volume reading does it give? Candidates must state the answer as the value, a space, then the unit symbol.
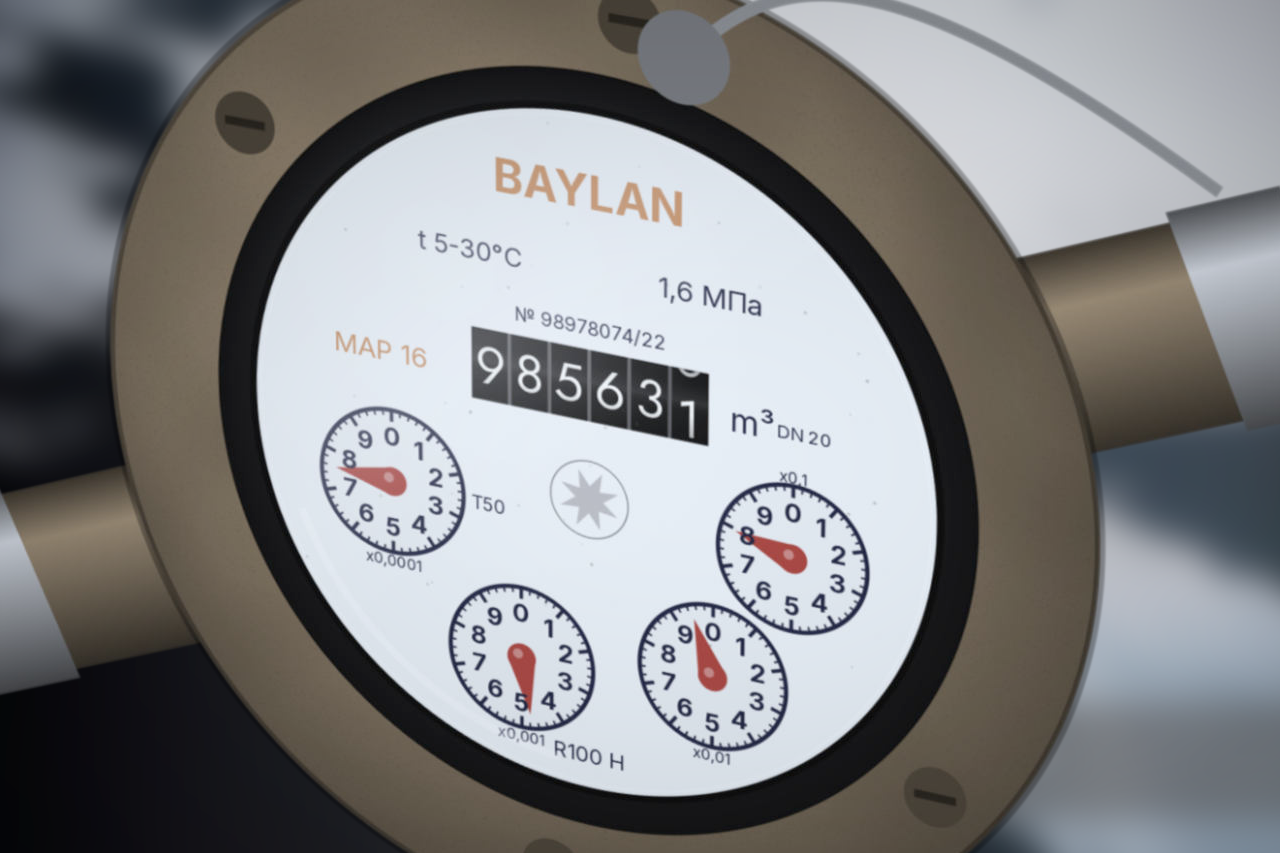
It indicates 985630.7947 m³
